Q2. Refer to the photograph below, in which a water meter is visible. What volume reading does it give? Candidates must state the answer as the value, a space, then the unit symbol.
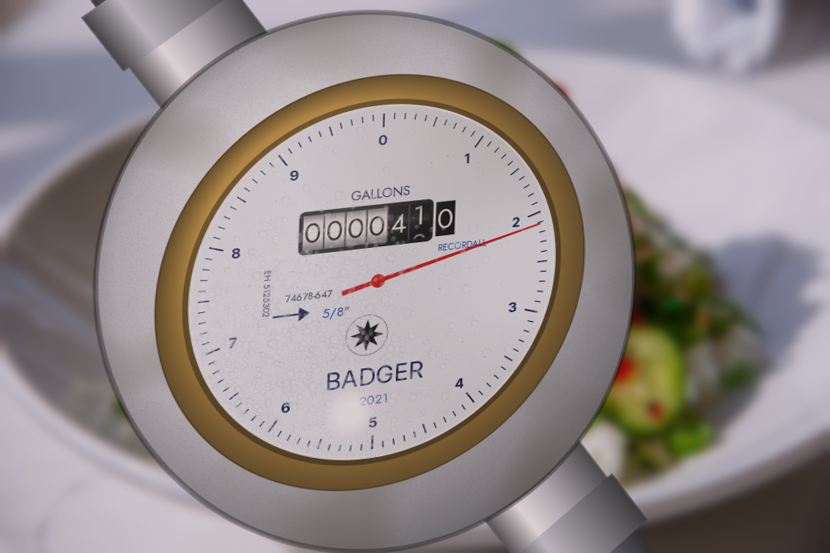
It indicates 412.1 gal
